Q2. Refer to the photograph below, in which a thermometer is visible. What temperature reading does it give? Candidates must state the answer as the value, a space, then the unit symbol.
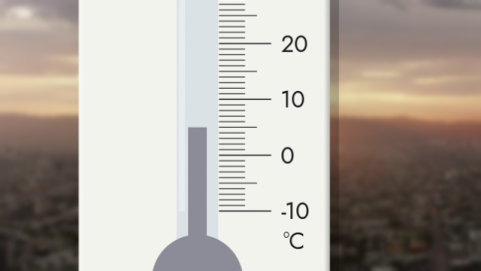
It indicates 5 °C
